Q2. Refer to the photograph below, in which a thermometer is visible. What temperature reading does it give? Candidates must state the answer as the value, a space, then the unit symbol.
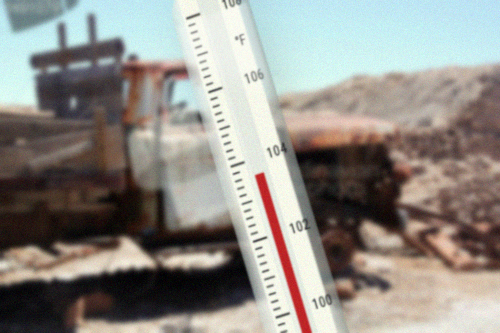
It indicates 103.6 °F
